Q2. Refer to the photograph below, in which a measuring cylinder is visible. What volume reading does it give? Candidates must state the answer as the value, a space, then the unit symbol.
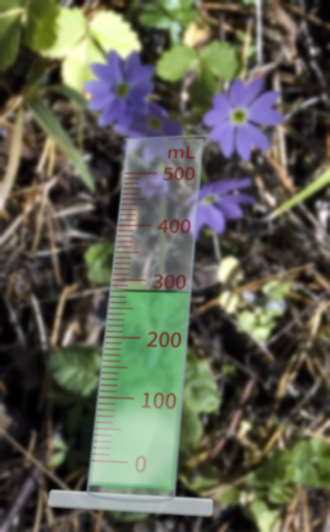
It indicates 280 mL
